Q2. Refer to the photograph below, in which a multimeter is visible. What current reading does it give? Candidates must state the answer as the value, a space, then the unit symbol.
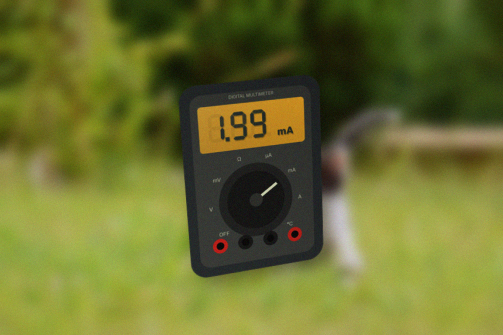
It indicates 1.99 mA
